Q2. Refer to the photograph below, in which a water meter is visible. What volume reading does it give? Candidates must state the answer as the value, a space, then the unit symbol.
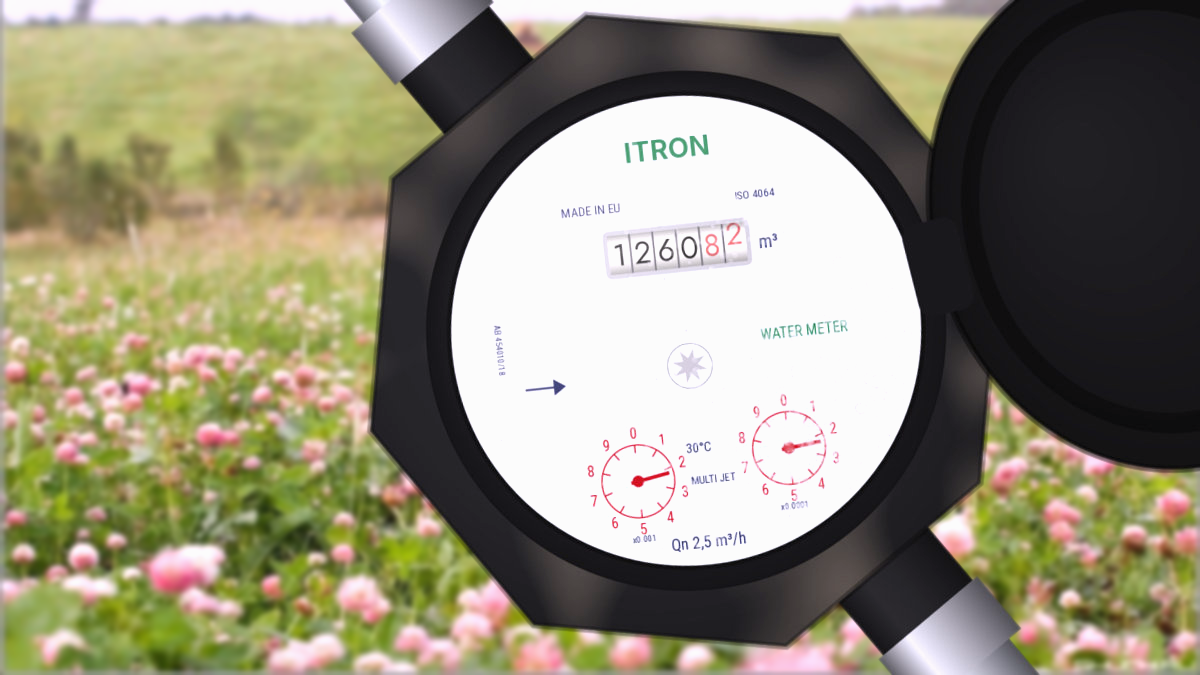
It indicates 1260.8222 m³
